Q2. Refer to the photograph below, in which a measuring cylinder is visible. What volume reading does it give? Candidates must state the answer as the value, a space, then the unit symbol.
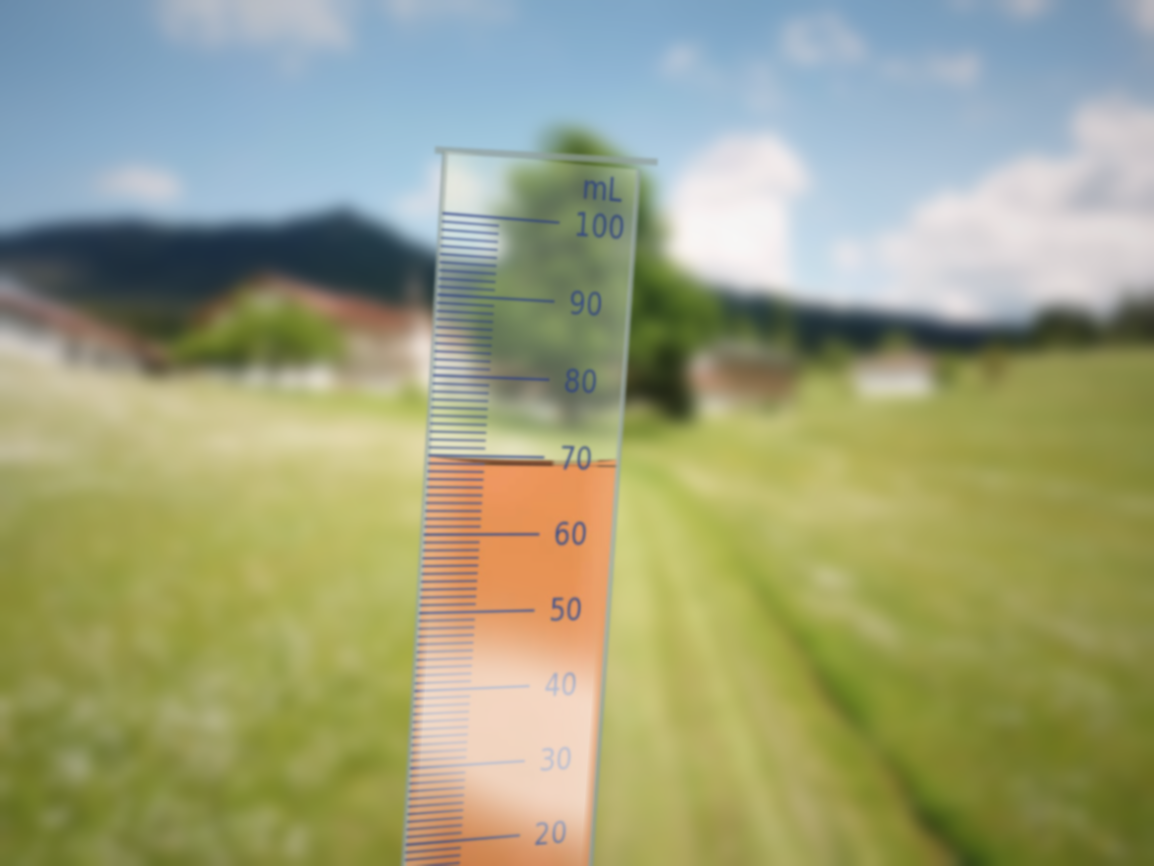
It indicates 69 mL
